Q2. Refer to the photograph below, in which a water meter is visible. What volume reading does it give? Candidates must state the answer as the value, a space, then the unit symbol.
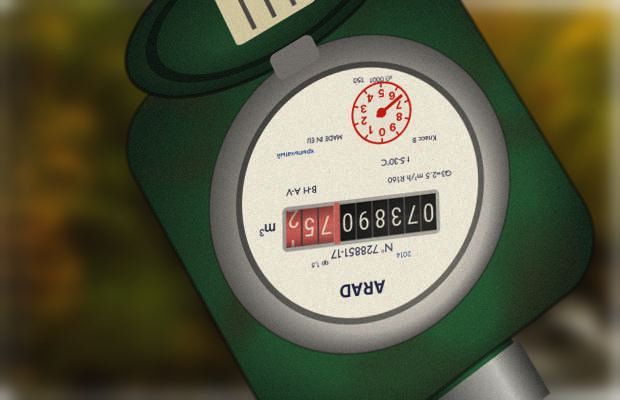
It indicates 73890.7516 m³
